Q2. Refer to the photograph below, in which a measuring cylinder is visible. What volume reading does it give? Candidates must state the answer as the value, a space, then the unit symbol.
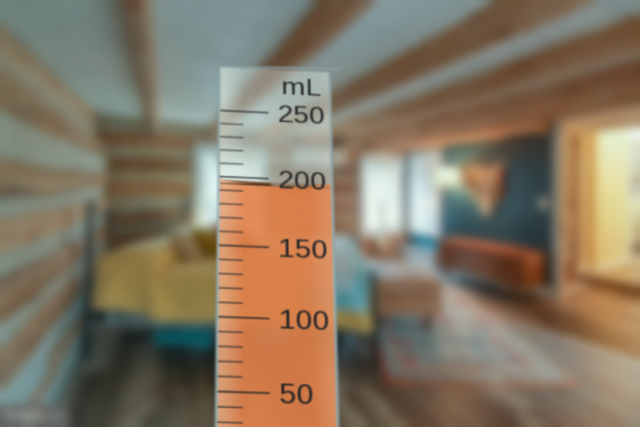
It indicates 195 mL
